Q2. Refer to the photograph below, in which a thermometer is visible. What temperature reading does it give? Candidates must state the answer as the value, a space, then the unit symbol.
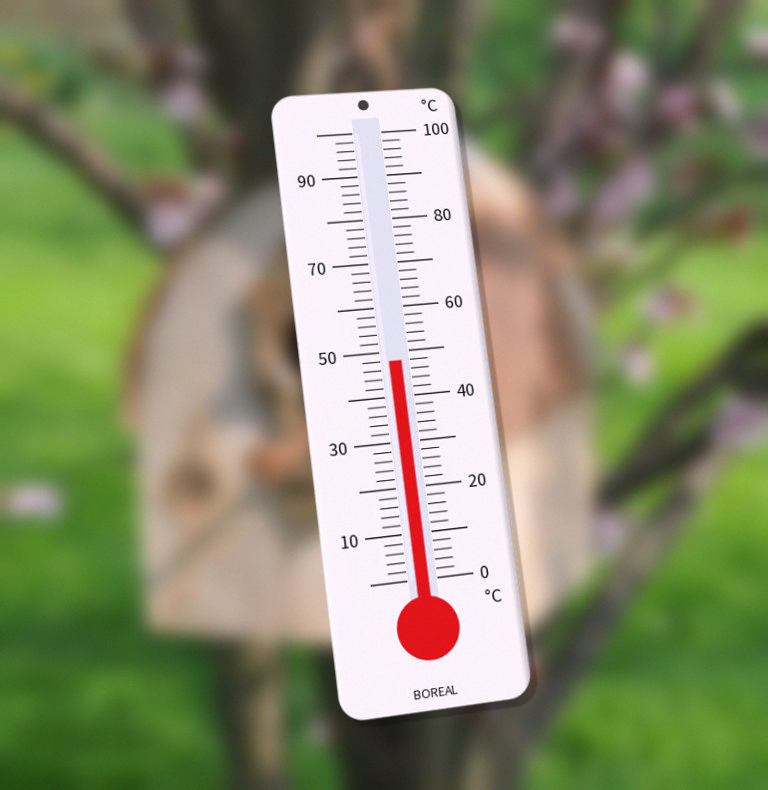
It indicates 48 °C
